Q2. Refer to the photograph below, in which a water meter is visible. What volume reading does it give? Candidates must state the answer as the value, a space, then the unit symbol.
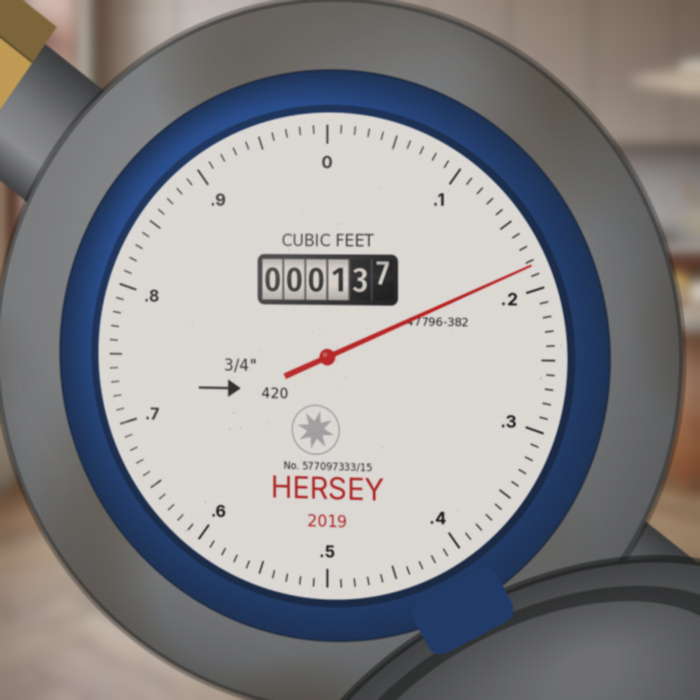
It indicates 137.18 ft³
